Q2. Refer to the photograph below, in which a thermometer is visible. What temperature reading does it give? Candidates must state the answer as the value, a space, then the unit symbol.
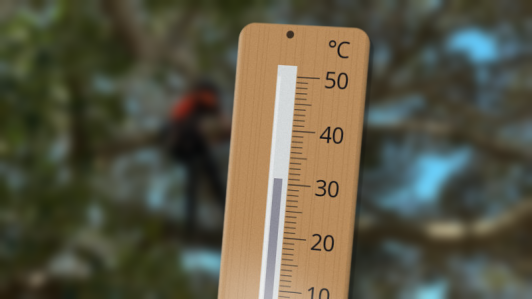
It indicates 31 °C
